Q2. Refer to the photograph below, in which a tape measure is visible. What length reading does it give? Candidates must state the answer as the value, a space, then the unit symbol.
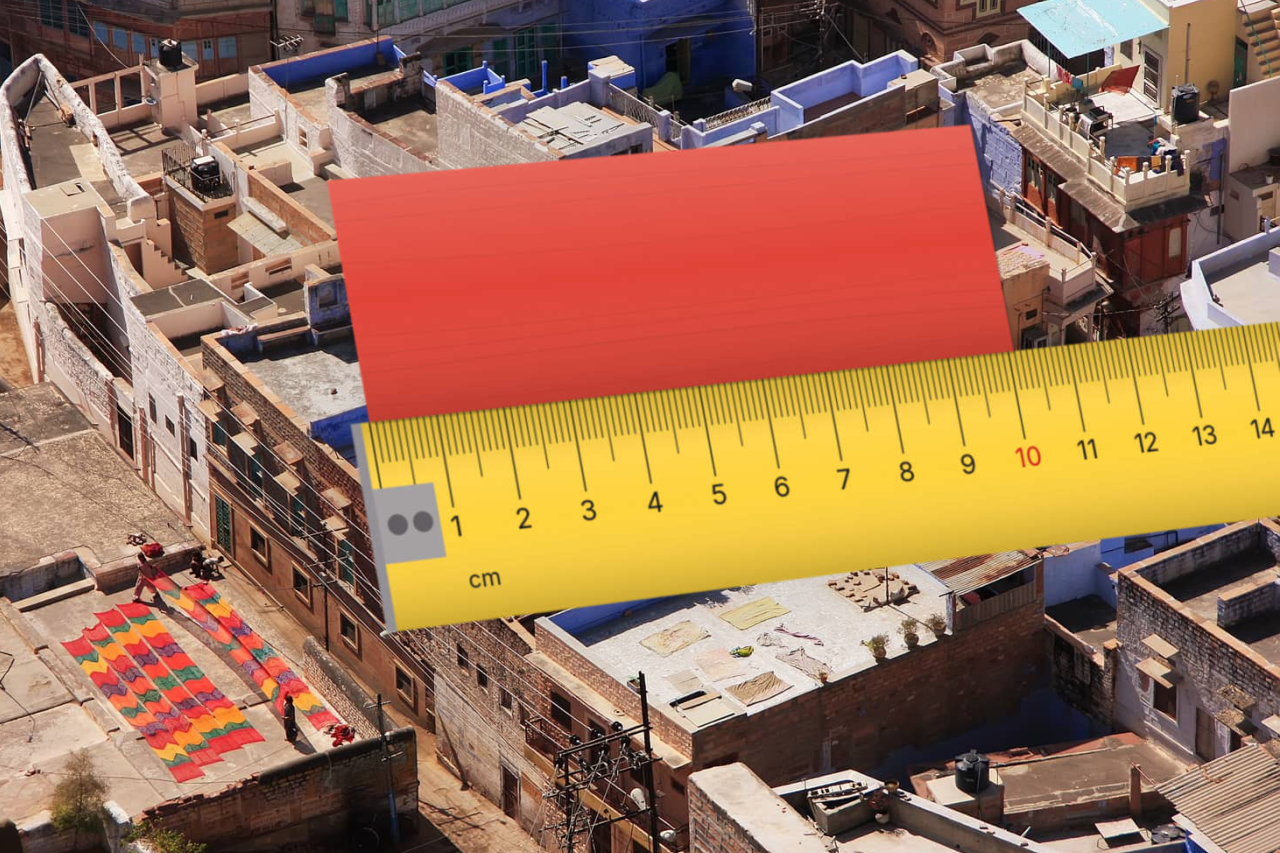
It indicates 10.1 cm
